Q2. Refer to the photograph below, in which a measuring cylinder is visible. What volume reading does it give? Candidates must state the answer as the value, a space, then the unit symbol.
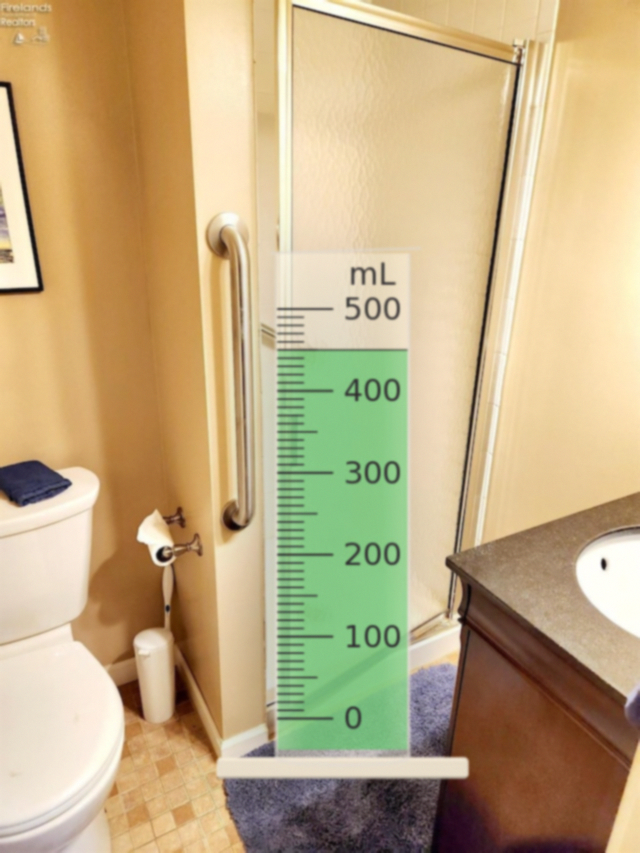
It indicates 450 mL
